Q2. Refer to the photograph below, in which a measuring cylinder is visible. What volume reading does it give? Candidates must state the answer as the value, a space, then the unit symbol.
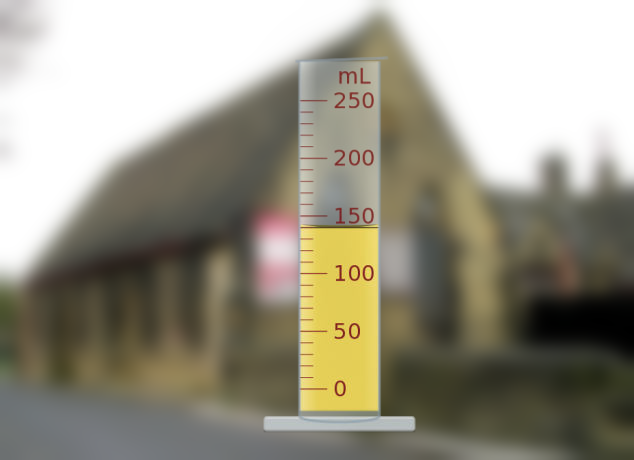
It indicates 140 mL
